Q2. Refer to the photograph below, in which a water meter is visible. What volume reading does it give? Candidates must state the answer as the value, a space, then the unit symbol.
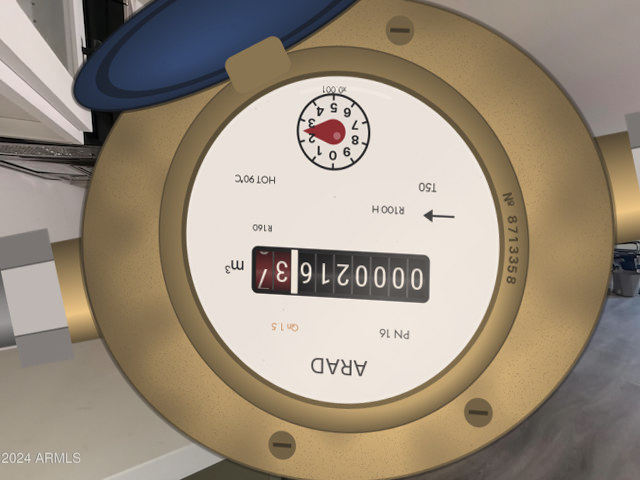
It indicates 216.372 m³
